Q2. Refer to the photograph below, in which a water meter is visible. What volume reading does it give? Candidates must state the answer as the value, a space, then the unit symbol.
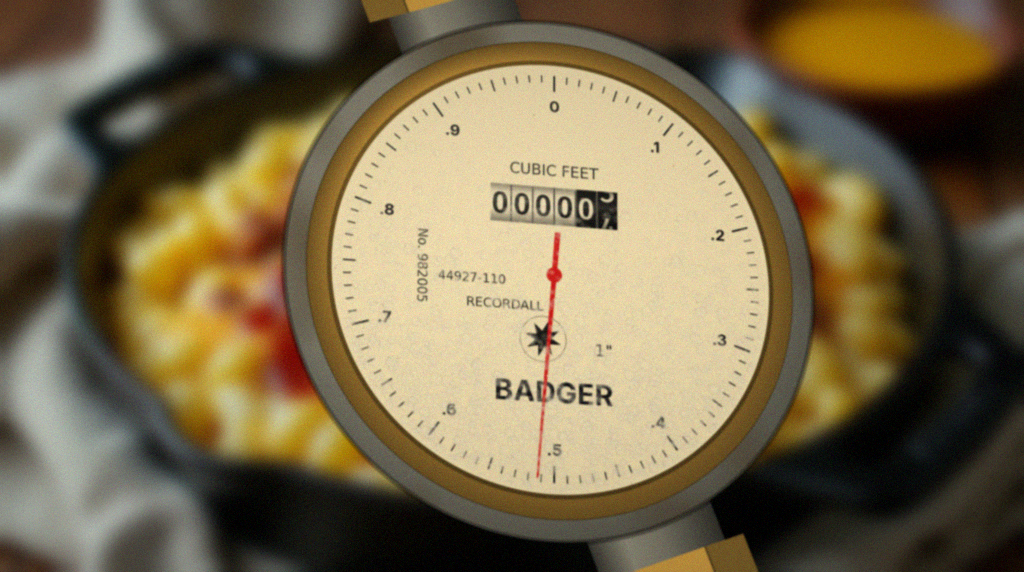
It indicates 3.51 ft³
